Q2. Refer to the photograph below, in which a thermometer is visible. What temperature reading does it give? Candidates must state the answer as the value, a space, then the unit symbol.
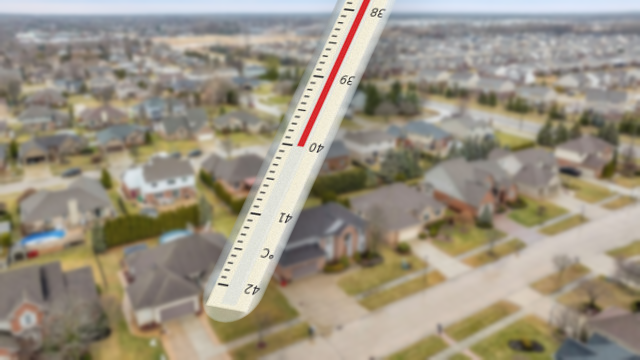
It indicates 40 °C
